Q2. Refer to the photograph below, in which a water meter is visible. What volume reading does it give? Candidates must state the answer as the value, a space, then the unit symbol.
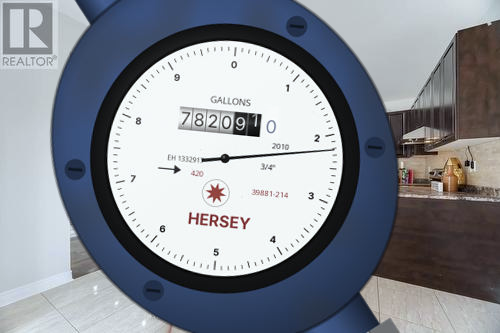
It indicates 7820912.2 gal
